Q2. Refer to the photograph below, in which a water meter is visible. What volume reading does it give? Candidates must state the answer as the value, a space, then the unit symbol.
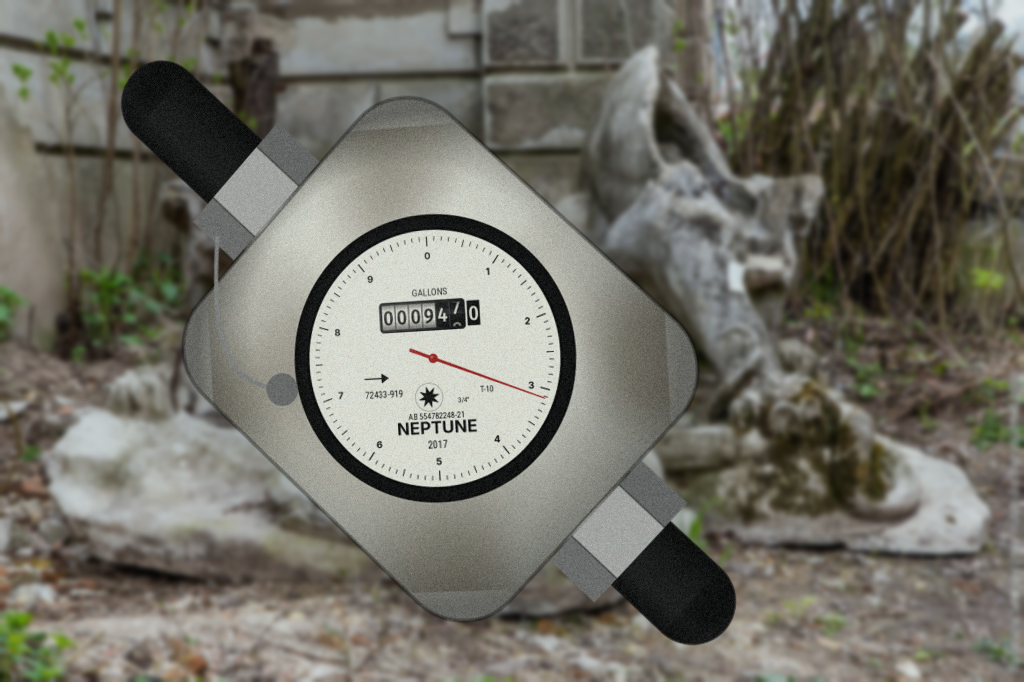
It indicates 9473.1 gal
